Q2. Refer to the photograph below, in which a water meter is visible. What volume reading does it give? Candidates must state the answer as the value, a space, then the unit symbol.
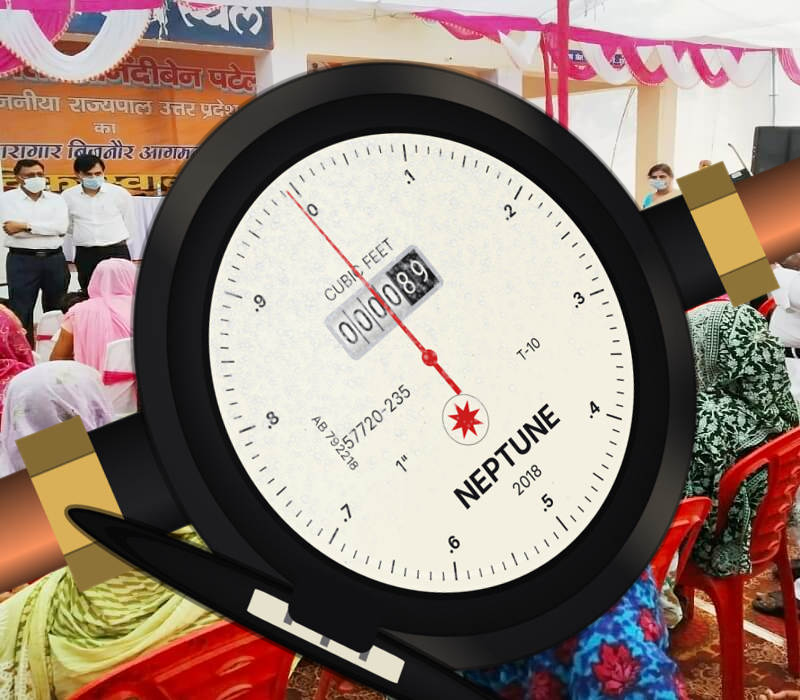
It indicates 88.99 ft³
